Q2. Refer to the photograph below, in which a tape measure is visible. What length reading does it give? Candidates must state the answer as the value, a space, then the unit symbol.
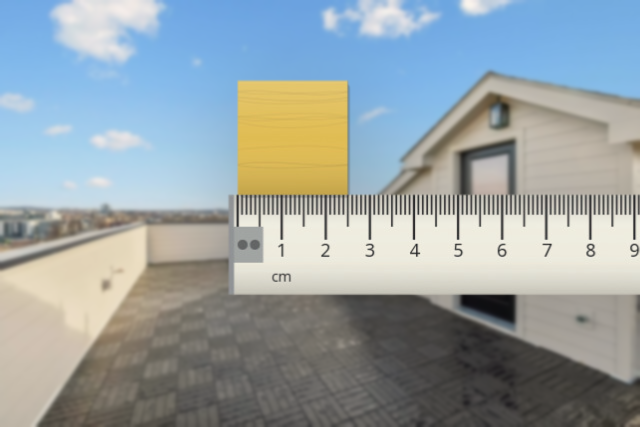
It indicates 2.5 cm
